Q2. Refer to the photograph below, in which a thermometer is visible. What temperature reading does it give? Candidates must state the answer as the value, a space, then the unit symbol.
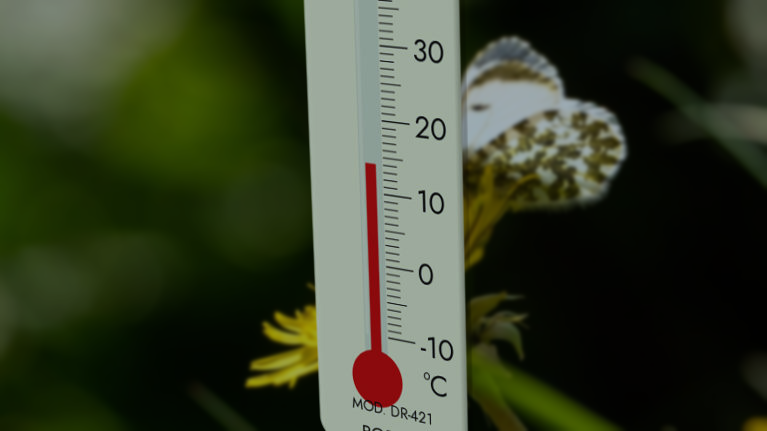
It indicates 14 °C
